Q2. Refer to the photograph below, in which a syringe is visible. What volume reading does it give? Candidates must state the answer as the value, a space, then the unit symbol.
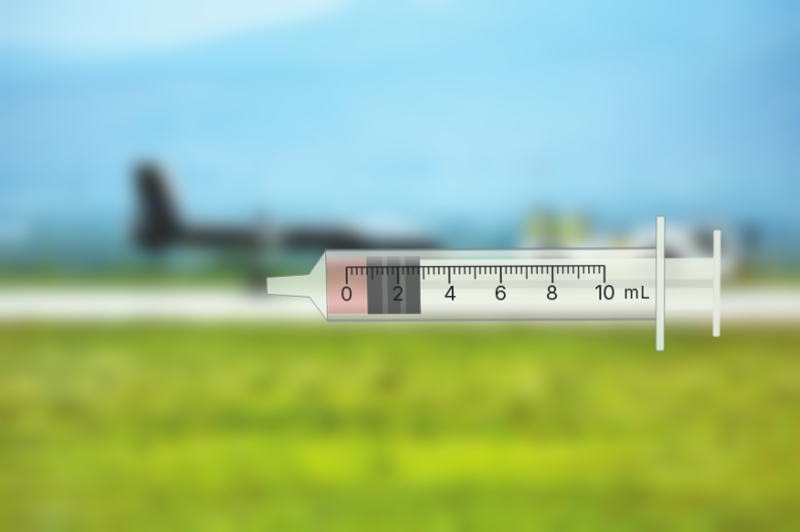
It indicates 0.8 mL
